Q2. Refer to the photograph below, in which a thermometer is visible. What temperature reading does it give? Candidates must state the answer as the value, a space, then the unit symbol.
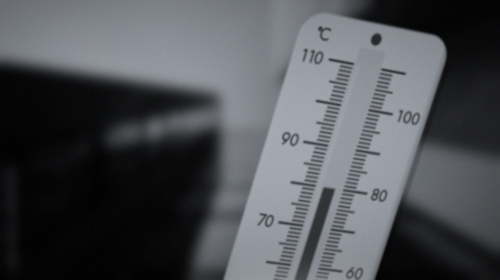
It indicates 80 °C
